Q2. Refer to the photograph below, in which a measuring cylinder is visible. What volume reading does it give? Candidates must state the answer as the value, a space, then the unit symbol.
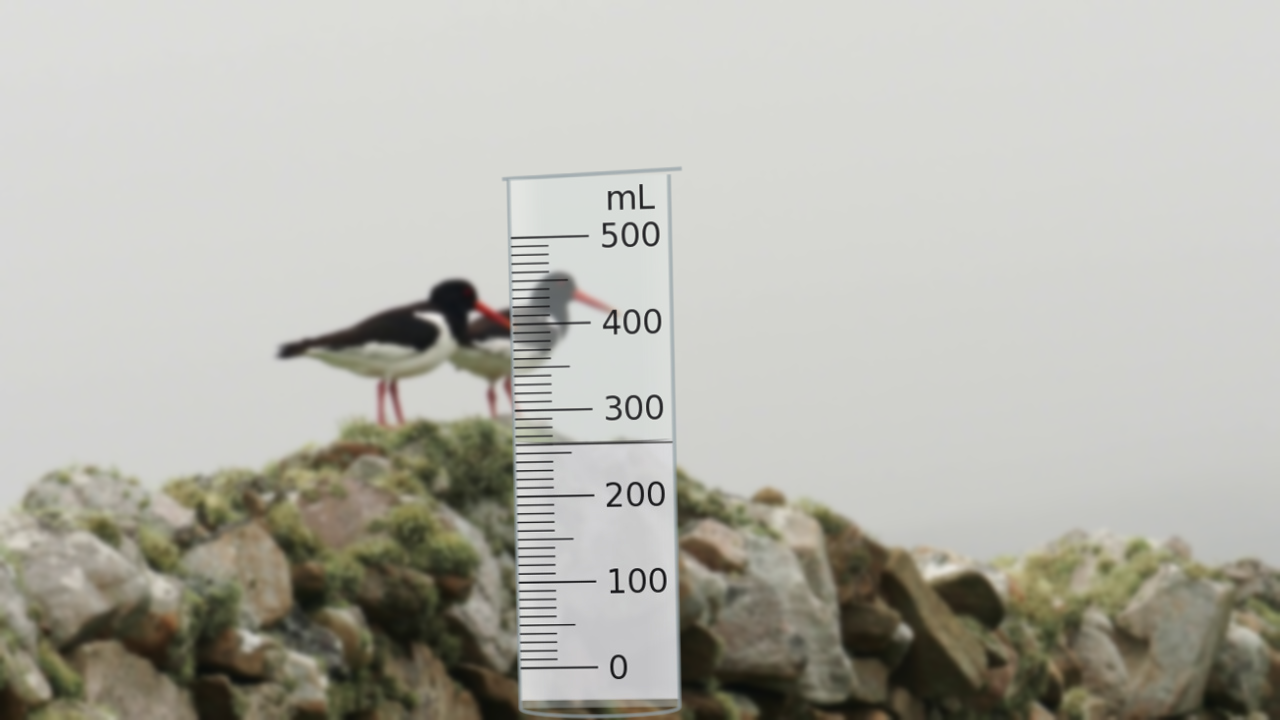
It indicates 260 mL
